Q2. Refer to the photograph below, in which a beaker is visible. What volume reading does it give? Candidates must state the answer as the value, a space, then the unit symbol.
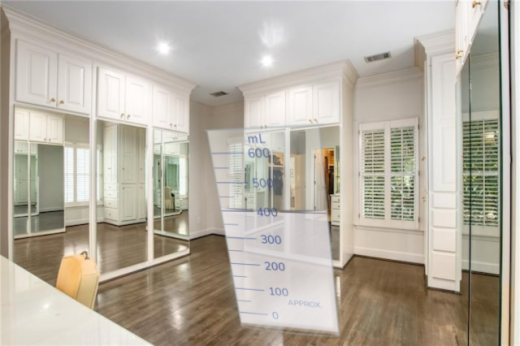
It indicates 400 mL
